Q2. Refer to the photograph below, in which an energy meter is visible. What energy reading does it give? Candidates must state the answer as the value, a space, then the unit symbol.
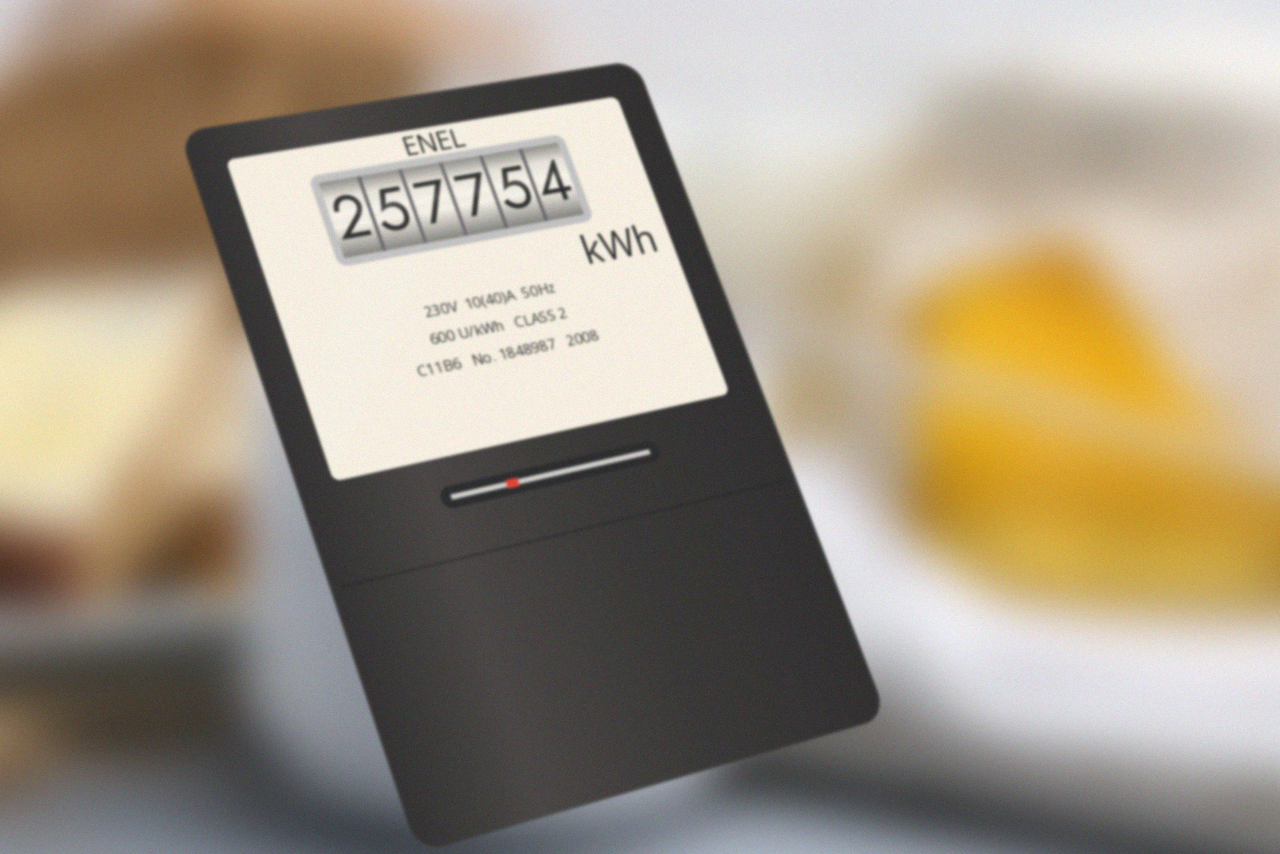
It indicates 257754 kWh
